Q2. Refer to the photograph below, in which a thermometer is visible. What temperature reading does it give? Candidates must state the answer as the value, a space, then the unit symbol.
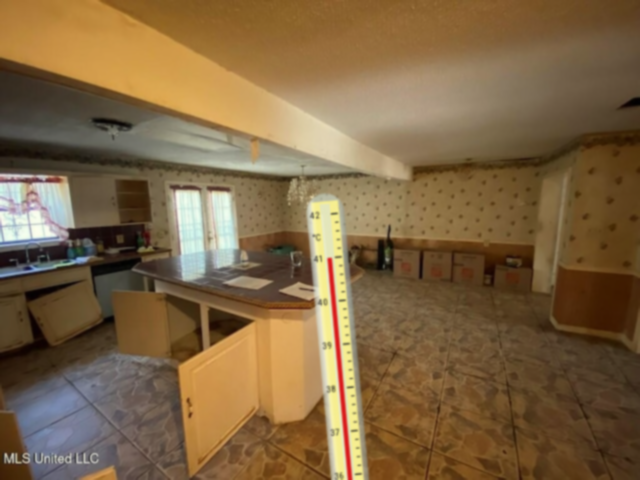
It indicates 41 °C
